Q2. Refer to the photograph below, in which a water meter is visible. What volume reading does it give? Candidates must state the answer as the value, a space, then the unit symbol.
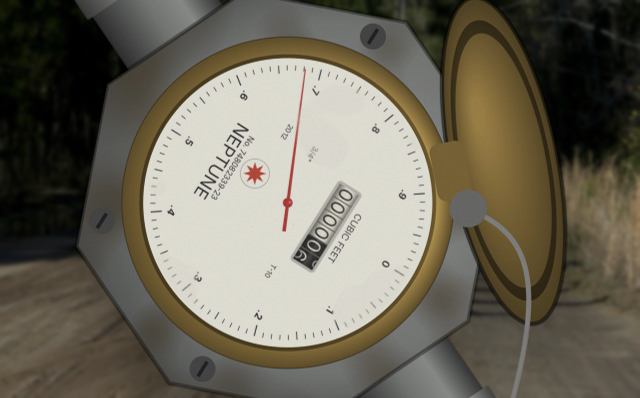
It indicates 5.68 ft³
